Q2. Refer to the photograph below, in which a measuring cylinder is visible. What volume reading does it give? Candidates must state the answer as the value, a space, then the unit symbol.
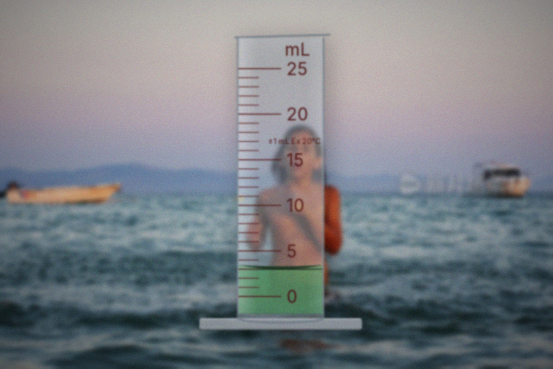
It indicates 3 mL
